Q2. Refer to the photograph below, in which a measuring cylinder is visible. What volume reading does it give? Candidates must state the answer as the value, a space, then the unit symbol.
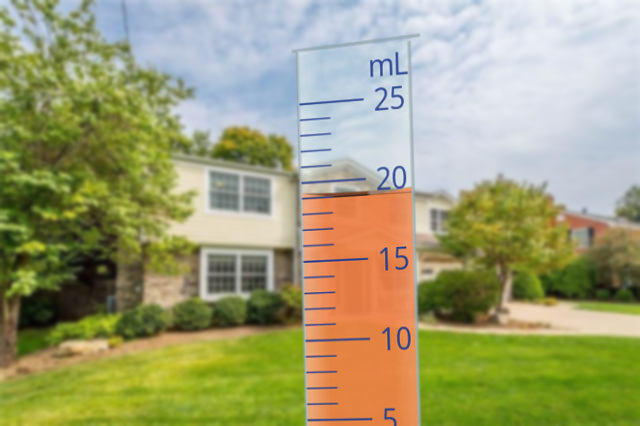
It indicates 19 mL
